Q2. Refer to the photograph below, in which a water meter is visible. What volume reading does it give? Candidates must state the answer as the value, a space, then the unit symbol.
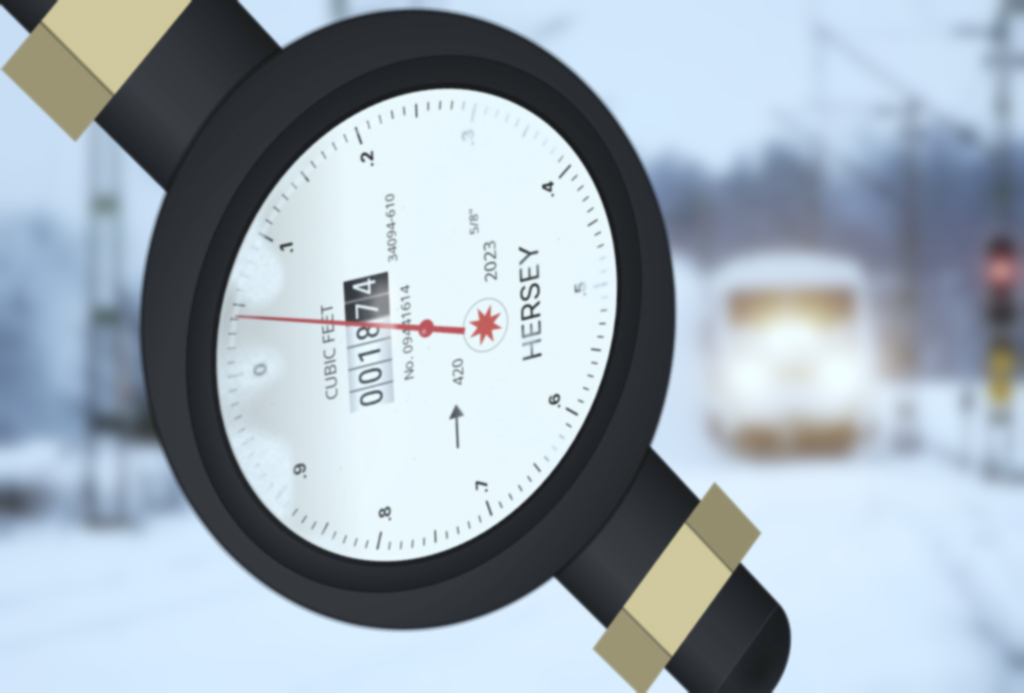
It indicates 1874.04 ft³
